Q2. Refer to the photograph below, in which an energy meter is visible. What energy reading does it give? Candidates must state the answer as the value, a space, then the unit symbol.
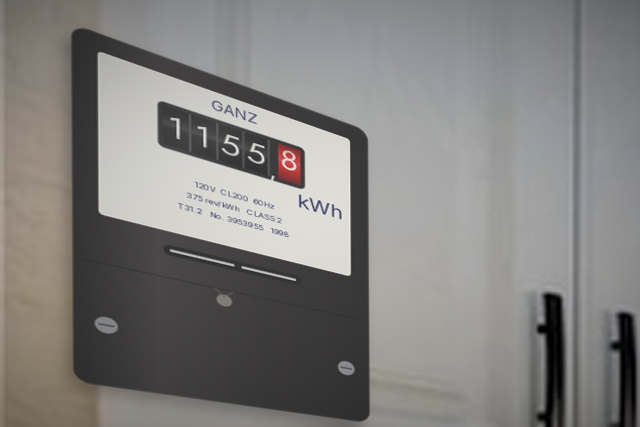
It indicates 1155.8 kWh
